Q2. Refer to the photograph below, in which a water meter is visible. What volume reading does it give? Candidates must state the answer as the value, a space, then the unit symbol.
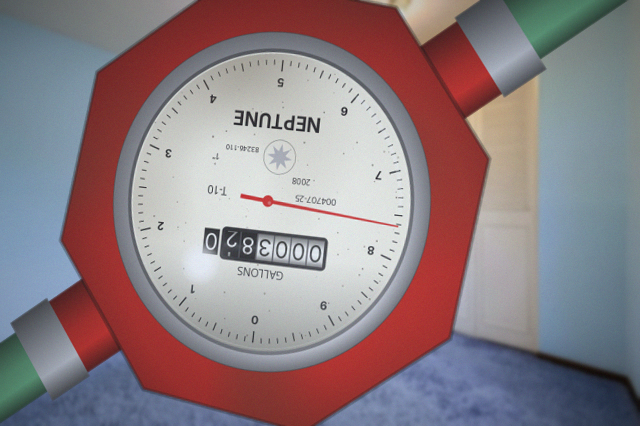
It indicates 3817.6 gal
